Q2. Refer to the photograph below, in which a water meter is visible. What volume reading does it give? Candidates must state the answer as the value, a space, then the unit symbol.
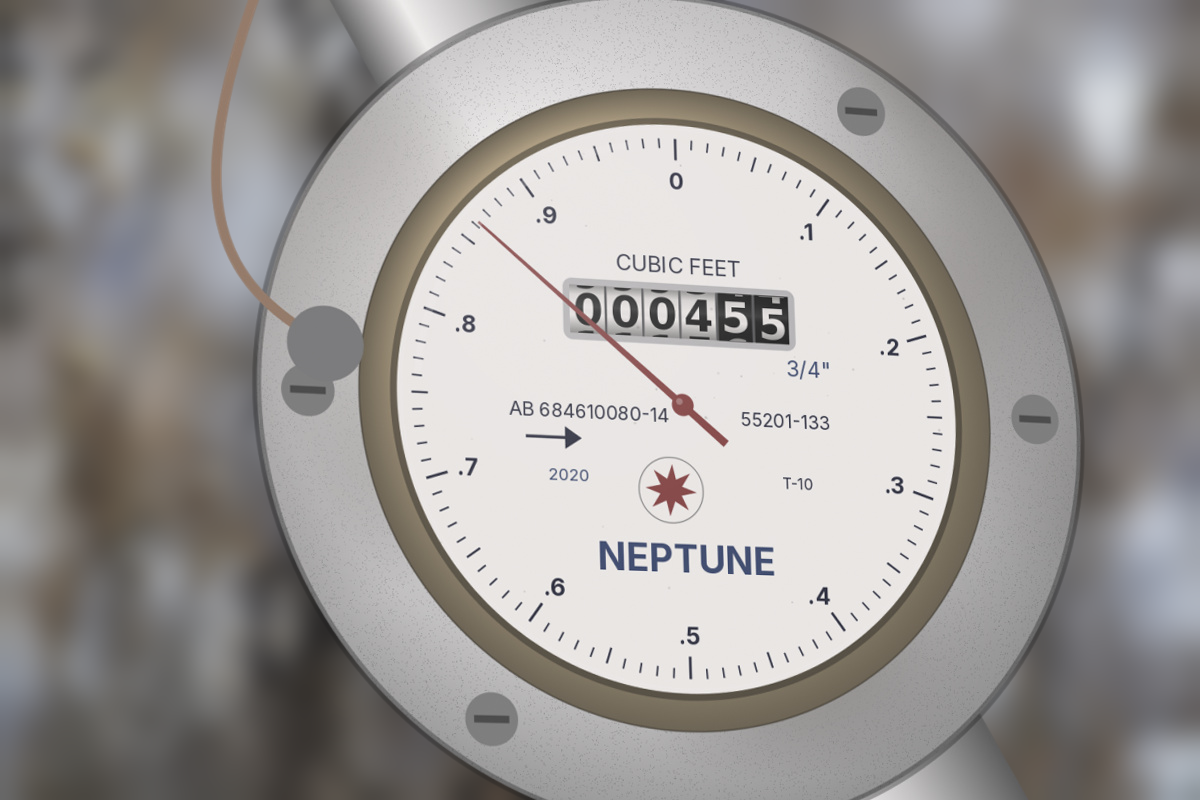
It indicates 454.86 ft³
